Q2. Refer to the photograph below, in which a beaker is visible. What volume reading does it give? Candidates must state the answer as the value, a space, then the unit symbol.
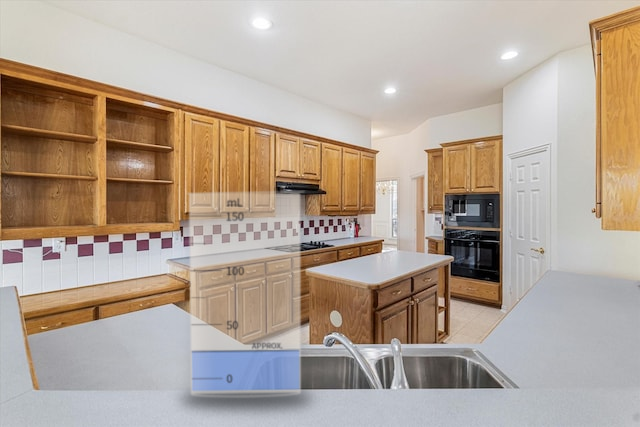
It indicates 25 mL
